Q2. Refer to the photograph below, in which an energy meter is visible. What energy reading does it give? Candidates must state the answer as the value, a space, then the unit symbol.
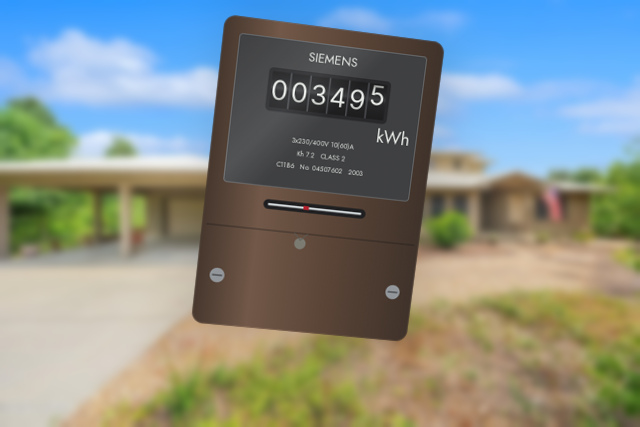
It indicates 3495 kWh
